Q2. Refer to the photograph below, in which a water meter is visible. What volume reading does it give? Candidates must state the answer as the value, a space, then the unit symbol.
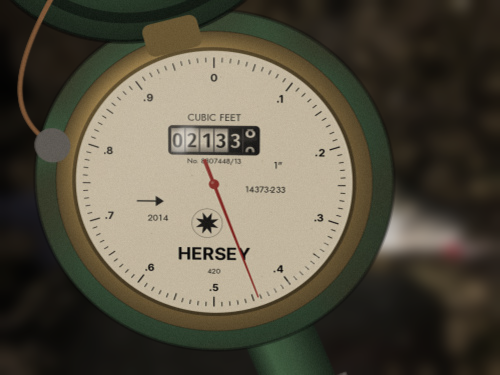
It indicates 21338.44 ft³
